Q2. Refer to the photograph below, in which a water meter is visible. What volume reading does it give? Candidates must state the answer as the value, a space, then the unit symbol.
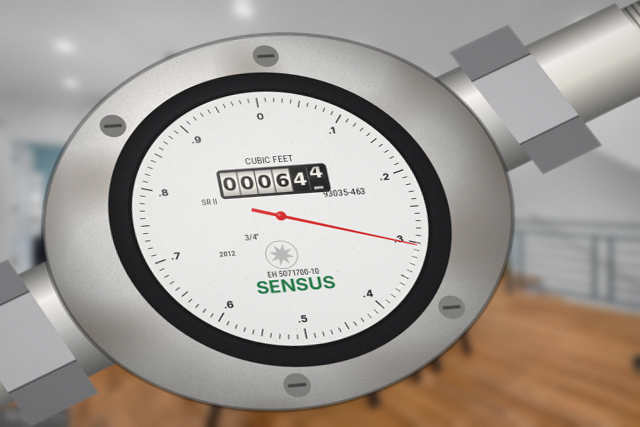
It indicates 644.30 ft³
